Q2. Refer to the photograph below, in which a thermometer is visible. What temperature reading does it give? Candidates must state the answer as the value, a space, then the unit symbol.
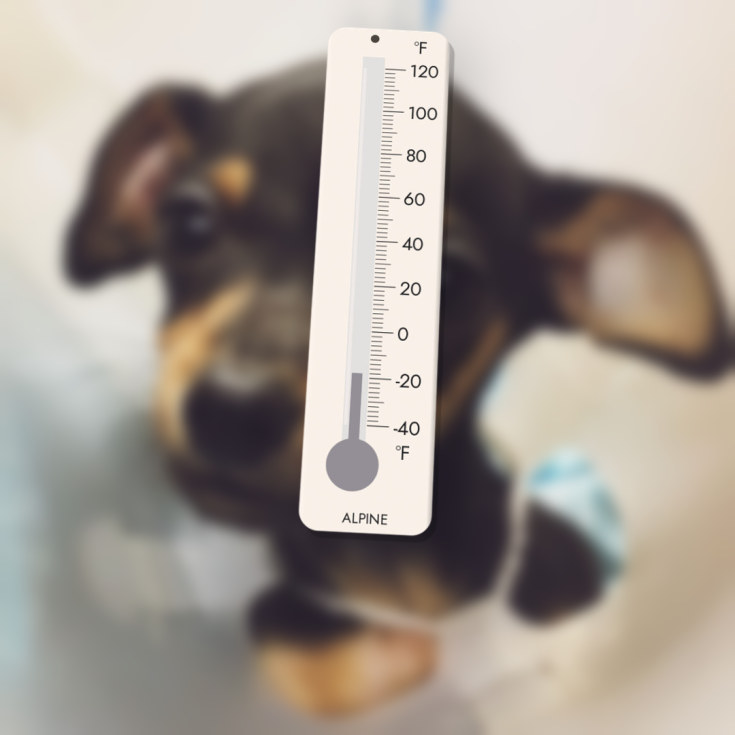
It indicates -18 °F
